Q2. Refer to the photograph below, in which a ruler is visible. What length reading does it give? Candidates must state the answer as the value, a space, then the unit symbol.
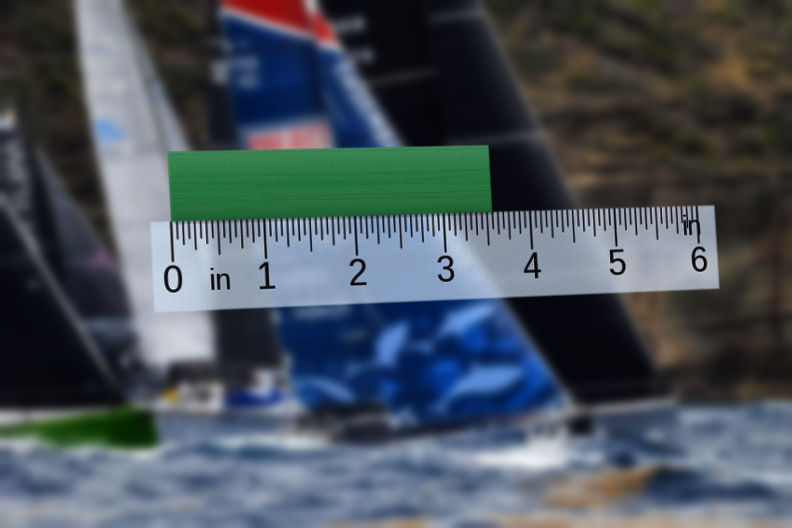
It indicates 3.5625 in
